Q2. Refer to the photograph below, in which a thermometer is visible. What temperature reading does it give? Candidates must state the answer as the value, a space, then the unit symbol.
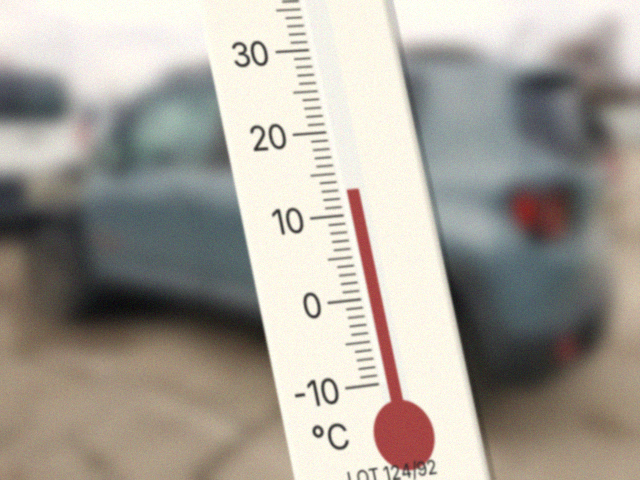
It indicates 13 °C
